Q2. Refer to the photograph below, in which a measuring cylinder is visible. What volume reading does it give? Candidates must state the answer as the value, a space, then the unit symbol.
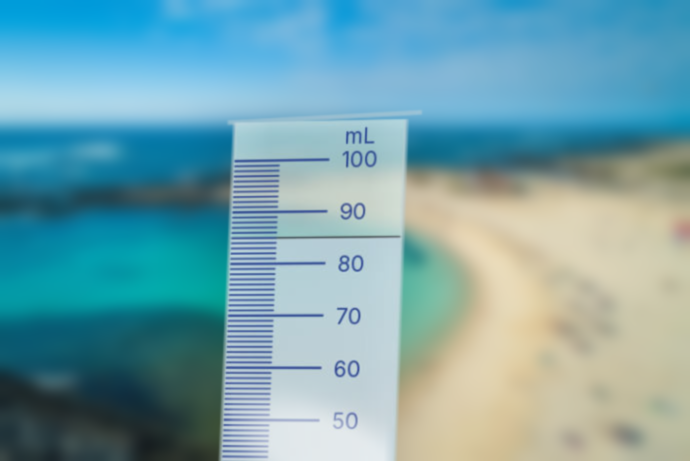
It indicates 85 mL
